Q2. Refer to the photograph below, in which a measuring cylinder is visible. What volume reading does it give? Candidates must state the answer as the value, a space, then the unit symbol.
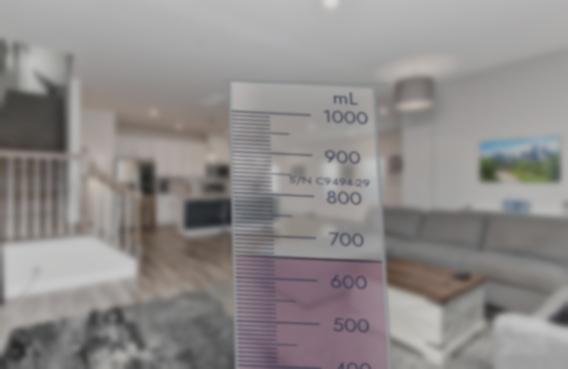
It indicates 650 mL
